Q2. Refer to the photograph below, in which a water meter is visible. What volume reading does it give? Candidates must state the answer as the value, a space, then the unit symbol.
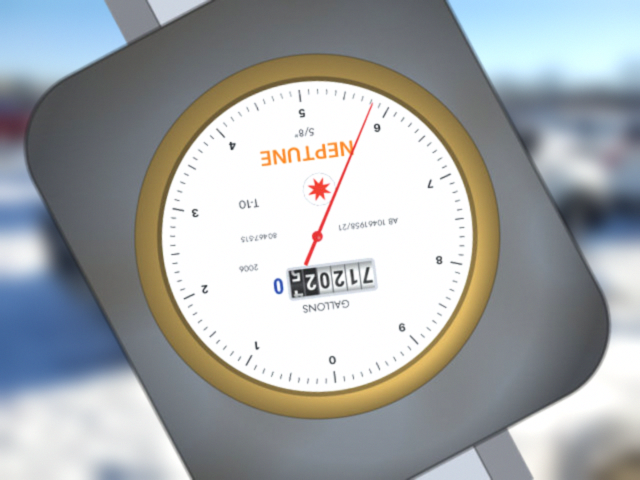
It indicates 7120245.8 gal
